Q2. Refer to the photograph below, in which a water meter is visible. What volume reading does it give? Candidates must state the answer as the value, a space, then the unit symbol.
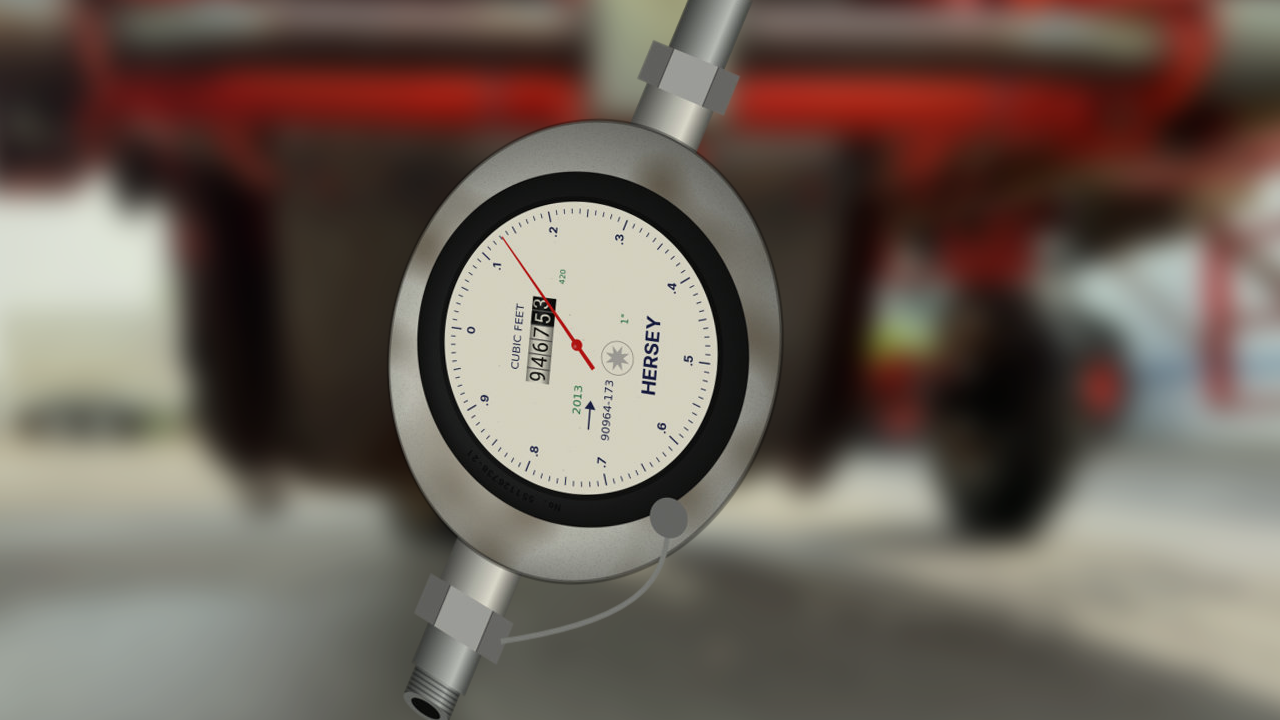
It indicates 946753.13 ft³
